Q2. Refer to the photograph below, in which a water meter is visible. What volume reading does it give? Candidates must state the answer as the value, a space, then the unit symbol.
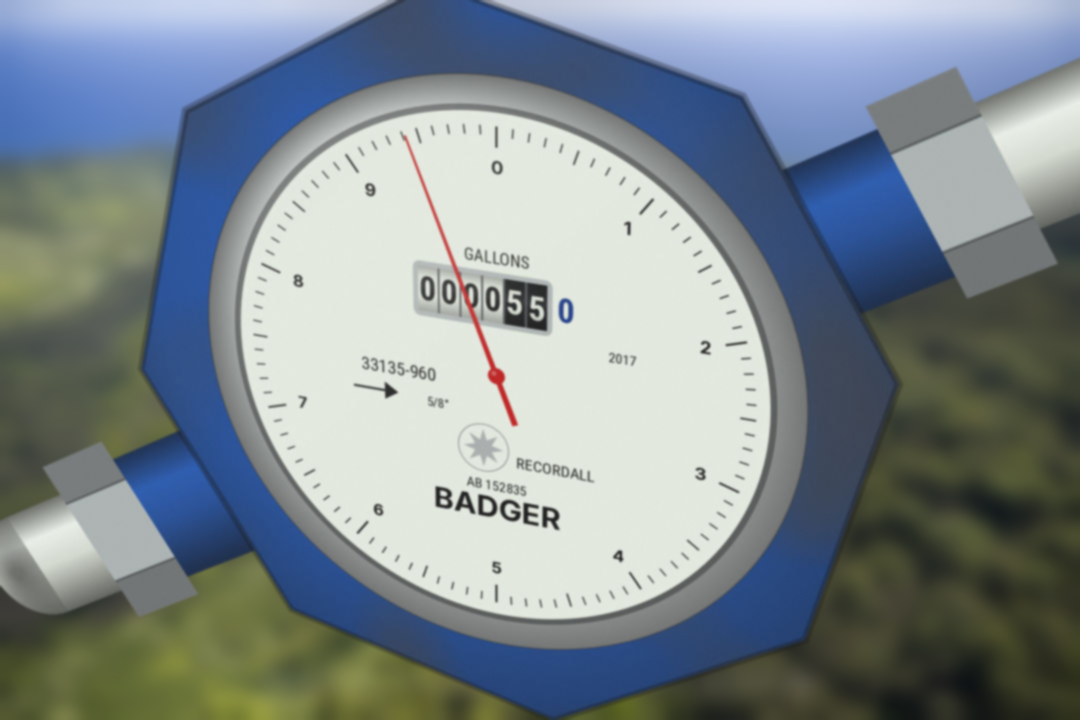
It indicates 549.4 gal
